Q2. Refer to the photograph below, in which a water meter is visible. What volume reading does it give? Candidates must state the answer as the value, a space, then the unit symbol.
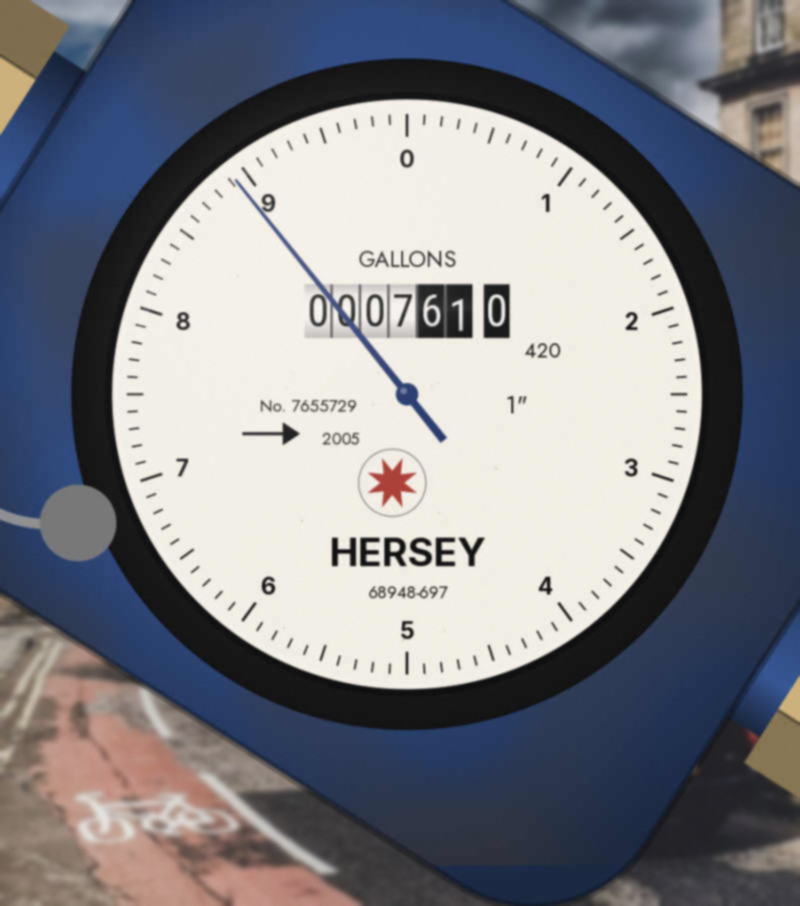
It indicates 7608.9 gal
